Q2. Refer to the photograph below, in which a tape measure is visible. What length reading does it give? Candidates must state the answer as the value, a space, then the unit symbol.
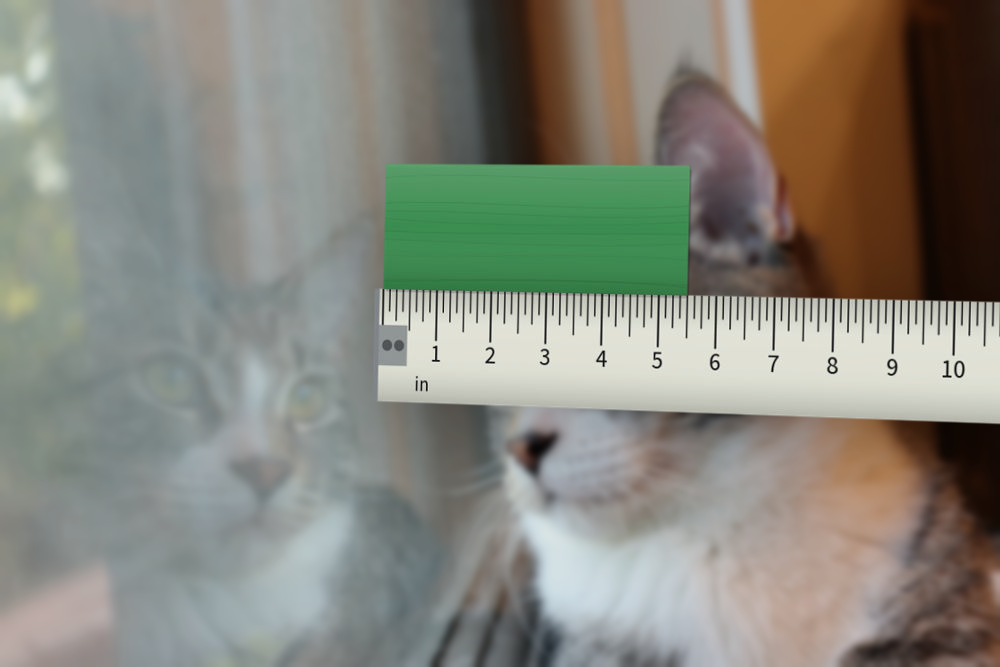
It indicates 5.5 in
